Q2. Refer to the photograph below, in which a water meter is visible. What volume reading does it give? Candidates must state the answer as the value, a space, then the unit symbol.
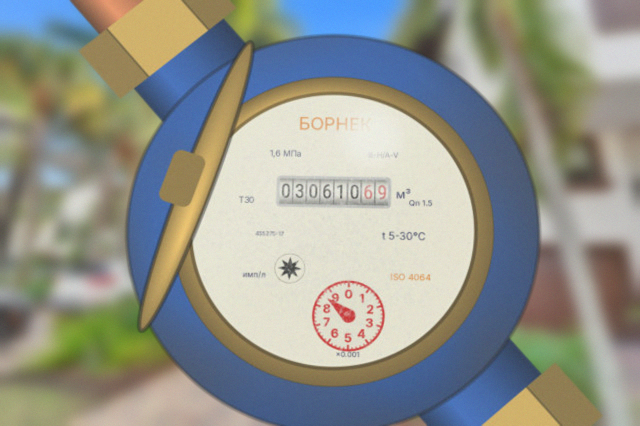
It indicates 30610.698 m³
